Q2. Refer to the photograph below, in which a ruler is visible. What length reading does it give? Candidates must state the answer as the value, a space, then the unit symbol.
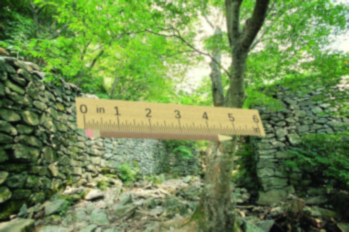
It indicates 5 in
